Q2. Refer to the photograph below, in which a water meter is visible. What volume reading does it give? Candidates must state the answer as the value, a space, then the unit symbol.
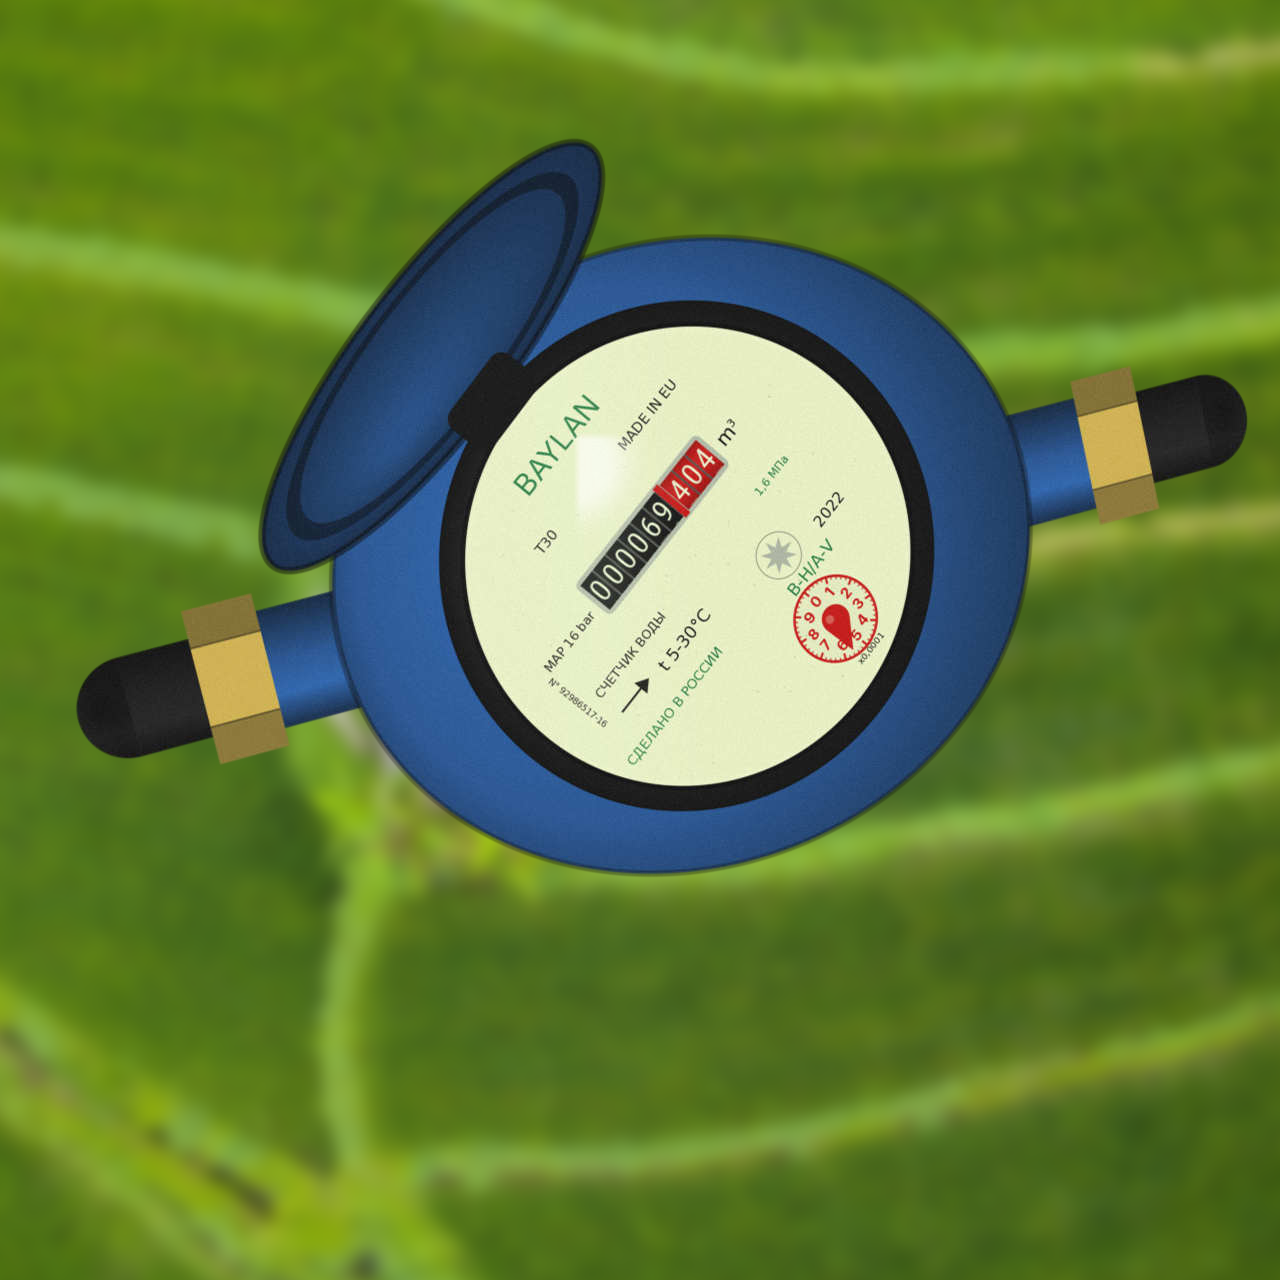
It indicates 69.4045 m³
